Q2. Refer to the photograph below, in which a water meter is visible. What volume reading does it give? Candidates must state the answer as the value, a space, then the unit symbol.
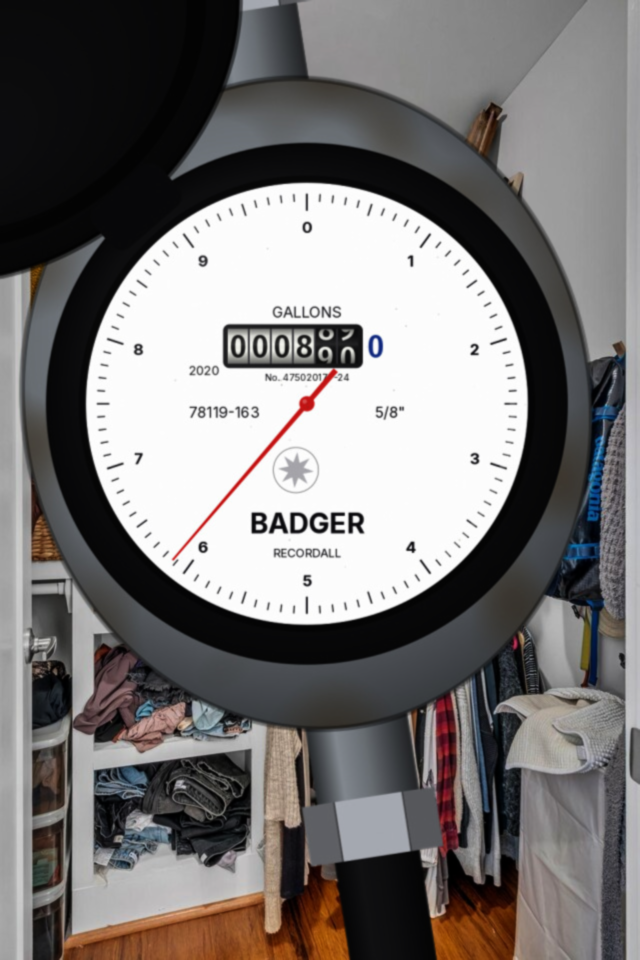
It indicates 8896.1 gal
